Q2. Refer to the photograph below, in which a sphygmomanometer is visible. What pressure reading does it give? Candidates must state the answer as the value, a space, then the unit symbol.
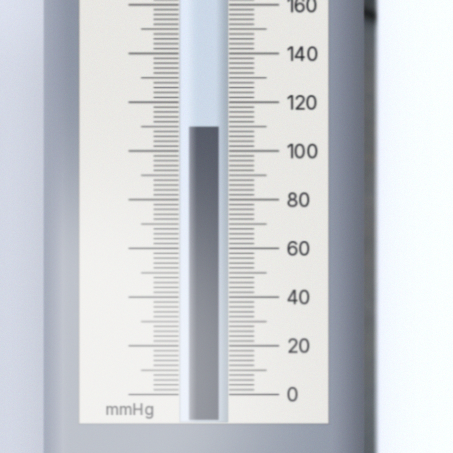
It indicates 110 mmHg
